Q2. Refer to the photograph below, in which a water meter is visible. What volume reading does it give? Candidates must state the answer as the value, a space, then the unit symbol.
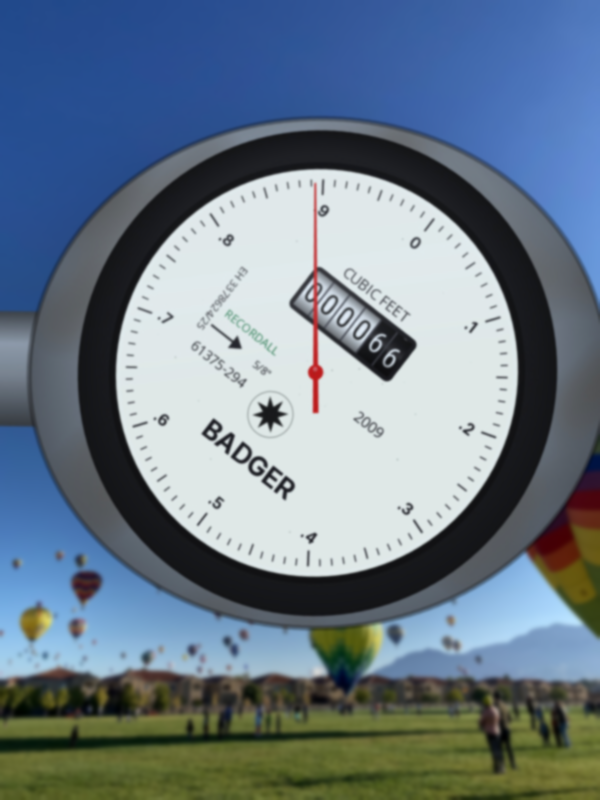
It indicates 65.89 ft³
